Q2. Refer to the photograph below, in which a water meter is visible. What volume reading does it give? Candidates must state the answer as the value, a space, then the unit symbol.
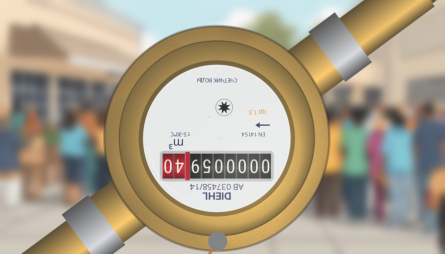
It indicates 59.40 m³
